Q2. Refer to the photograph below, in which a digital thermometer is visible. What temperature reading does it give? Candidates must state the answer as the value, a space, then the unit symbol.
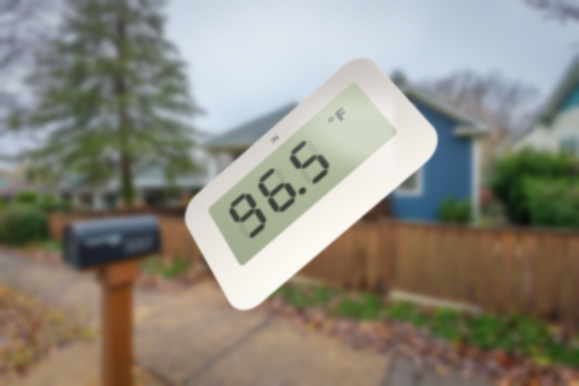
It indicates 96.5 °F
